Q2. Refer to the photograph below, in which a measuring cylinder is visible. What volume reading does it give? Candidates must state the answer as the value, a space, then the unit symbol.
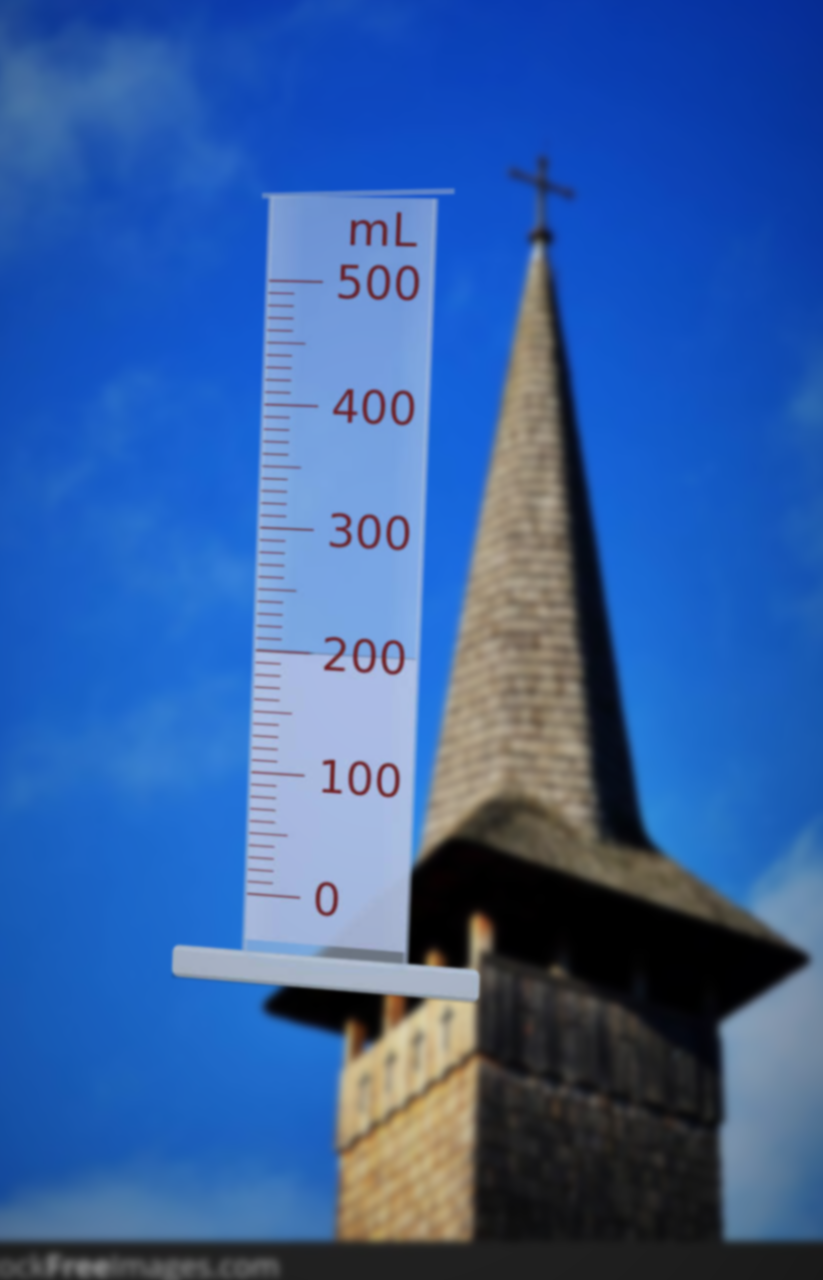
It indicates 200 mL
